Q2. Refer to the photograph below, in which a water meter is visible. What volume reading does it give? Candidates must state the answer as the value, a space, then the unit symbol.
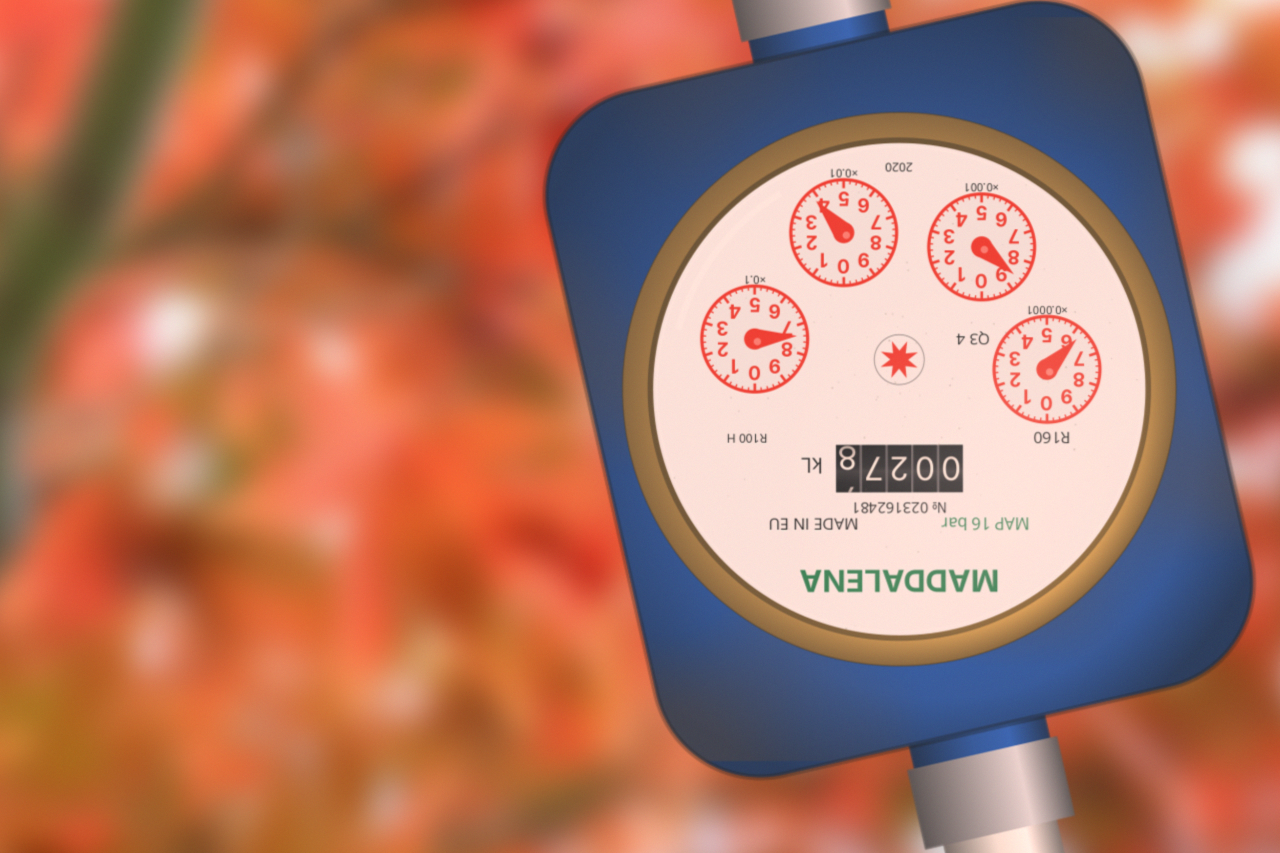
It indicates 277.7386 kL
